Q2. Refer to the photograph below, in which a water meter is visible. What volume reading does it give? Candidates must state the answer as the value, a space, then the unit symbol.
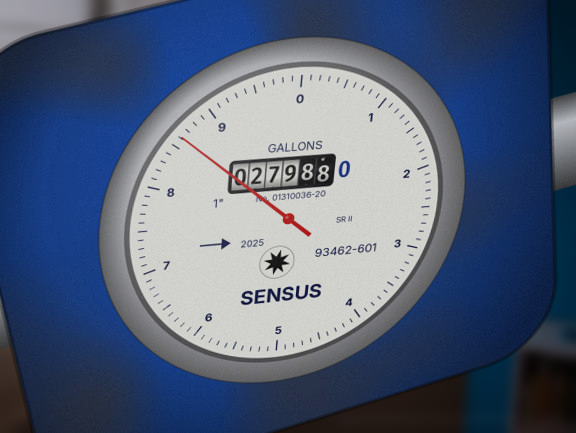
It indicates 279878.6 gal
